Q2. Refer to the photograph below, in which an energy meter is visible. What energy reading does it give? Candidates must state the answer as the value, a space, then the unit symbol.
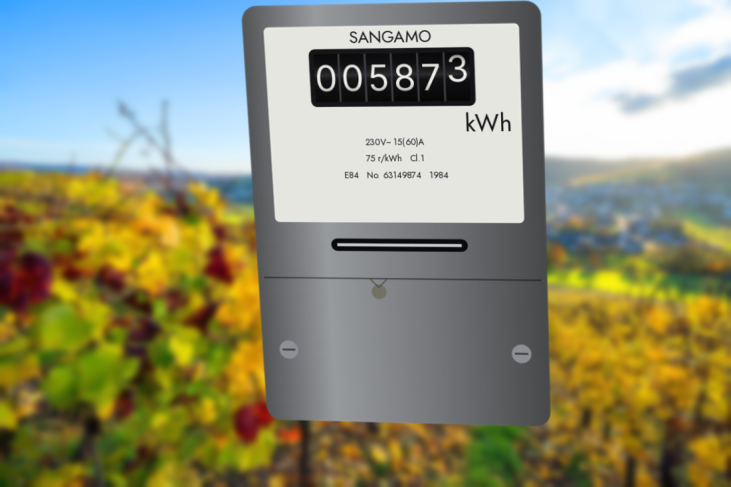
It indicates 5873 kWh
